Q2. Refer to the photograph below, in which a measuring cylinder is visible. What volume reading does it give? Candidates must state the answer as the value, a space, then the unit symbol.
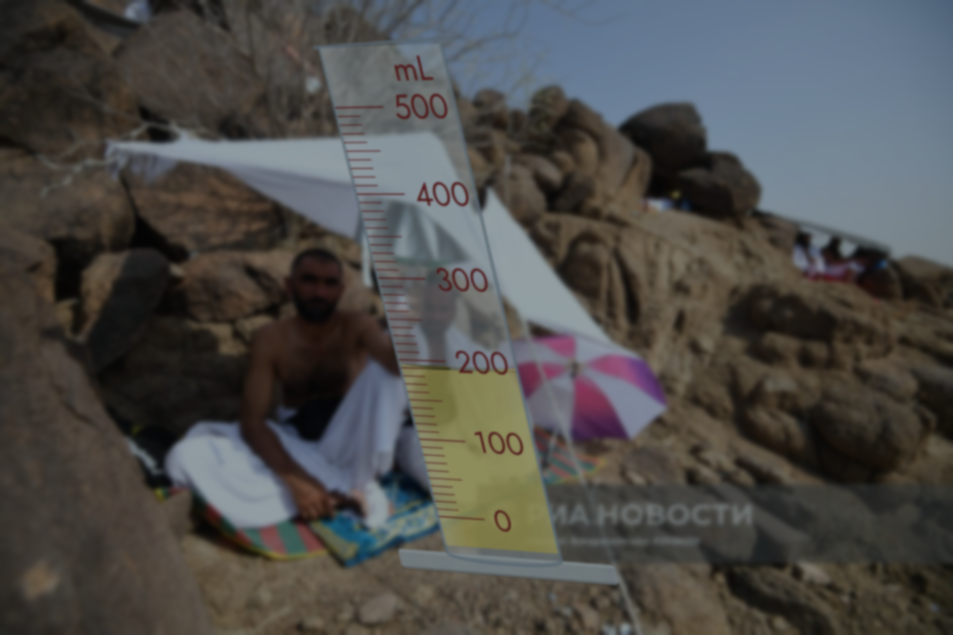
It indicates 190 mL
